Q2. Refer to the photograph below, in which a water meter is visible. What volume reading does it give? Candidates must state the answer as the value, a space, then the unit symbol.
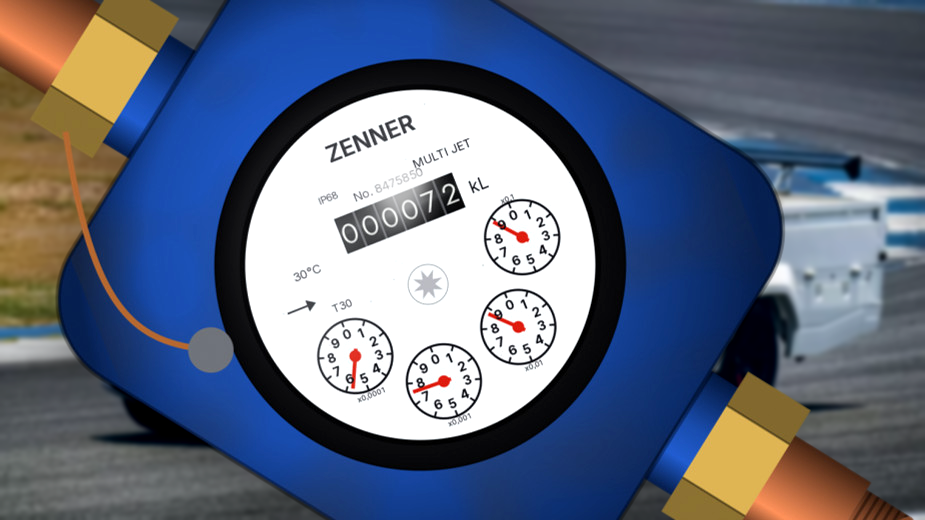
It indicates 72.8875 kL
